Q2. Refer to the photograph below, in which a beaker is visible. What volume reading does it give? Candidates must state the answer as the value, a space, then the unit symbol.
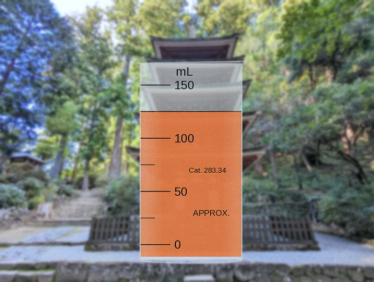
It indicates 125 mL
